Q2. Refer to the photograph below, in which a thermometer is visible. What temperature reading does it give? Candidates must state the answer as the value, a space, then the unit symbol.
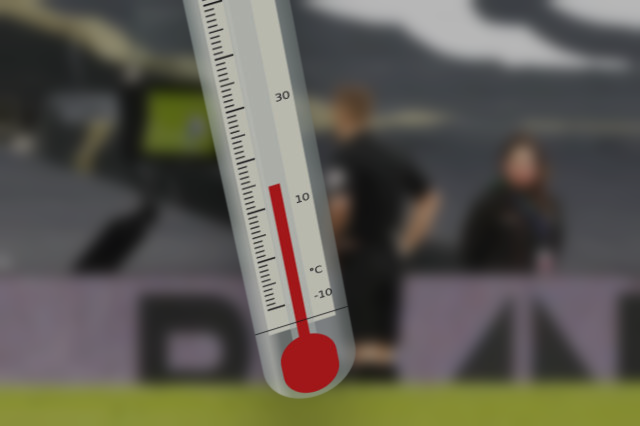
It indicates 14 °C
